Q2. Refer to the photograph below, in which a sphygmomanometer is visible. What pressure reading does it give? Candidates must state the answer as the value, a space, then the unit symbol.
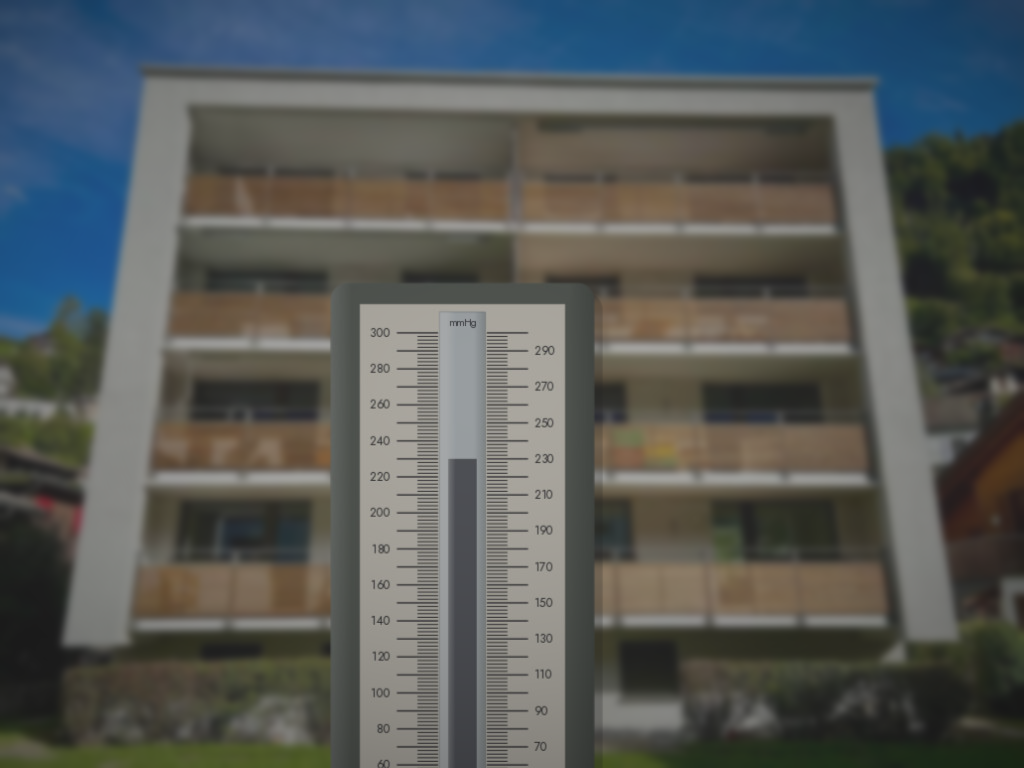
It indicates 230 mmHg
